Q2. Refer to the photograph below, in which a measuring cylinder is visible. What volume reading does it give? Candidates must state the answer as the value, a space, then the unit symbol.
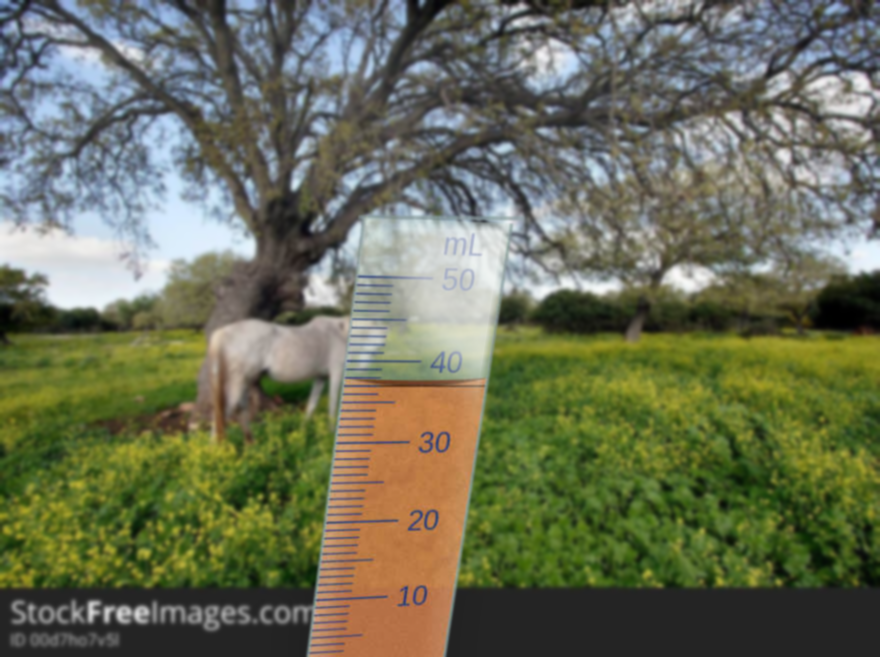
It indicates 37 mL
